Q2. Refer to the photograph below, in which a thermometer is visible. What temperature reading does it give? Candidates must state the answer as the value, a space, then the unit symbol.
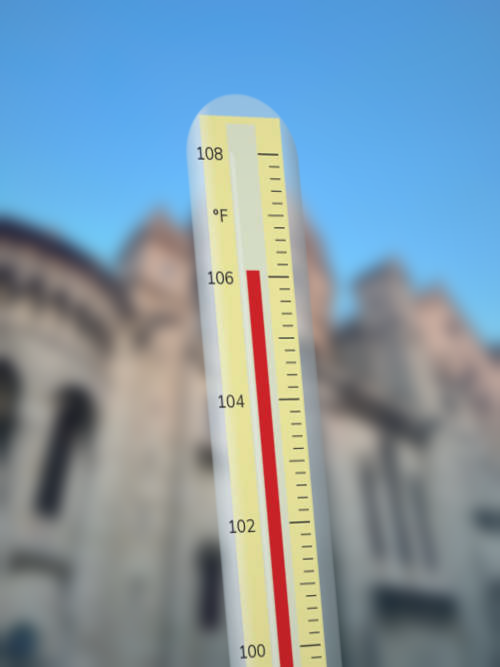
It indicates 106.1 °F
